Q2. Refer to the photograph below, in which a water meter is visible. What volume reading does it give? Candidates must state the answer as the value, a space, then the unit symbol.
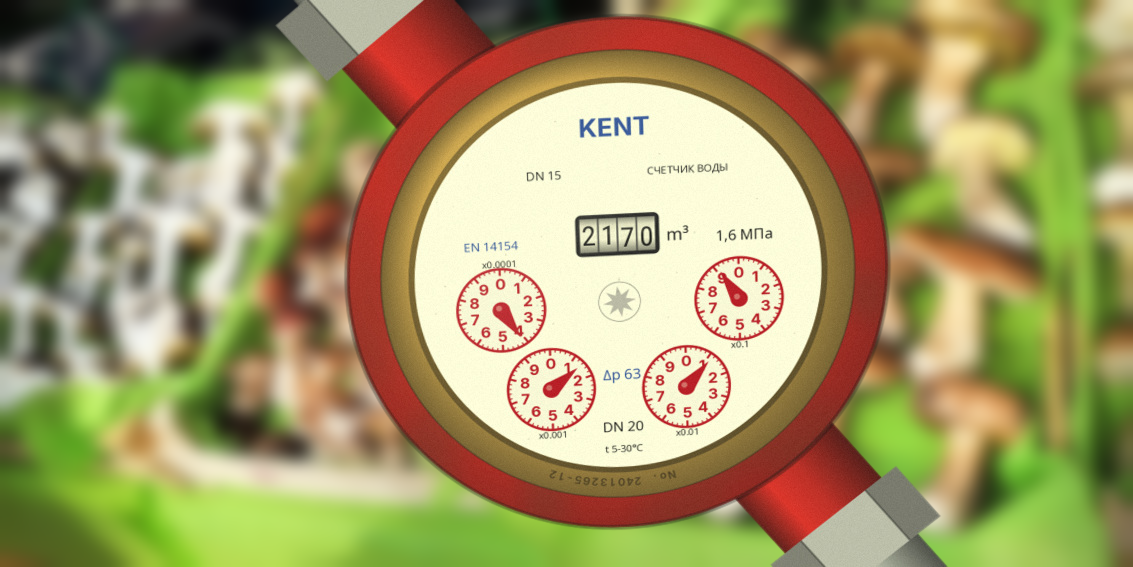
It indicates 2169.9114 m³
